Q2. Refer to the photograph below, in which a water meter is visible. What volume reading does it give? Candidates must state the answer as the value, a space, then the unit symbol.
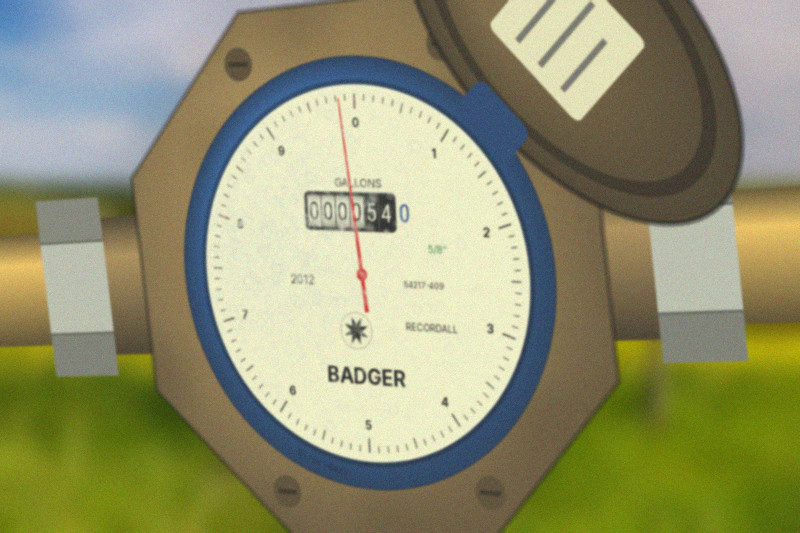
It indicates 539.8 gal
